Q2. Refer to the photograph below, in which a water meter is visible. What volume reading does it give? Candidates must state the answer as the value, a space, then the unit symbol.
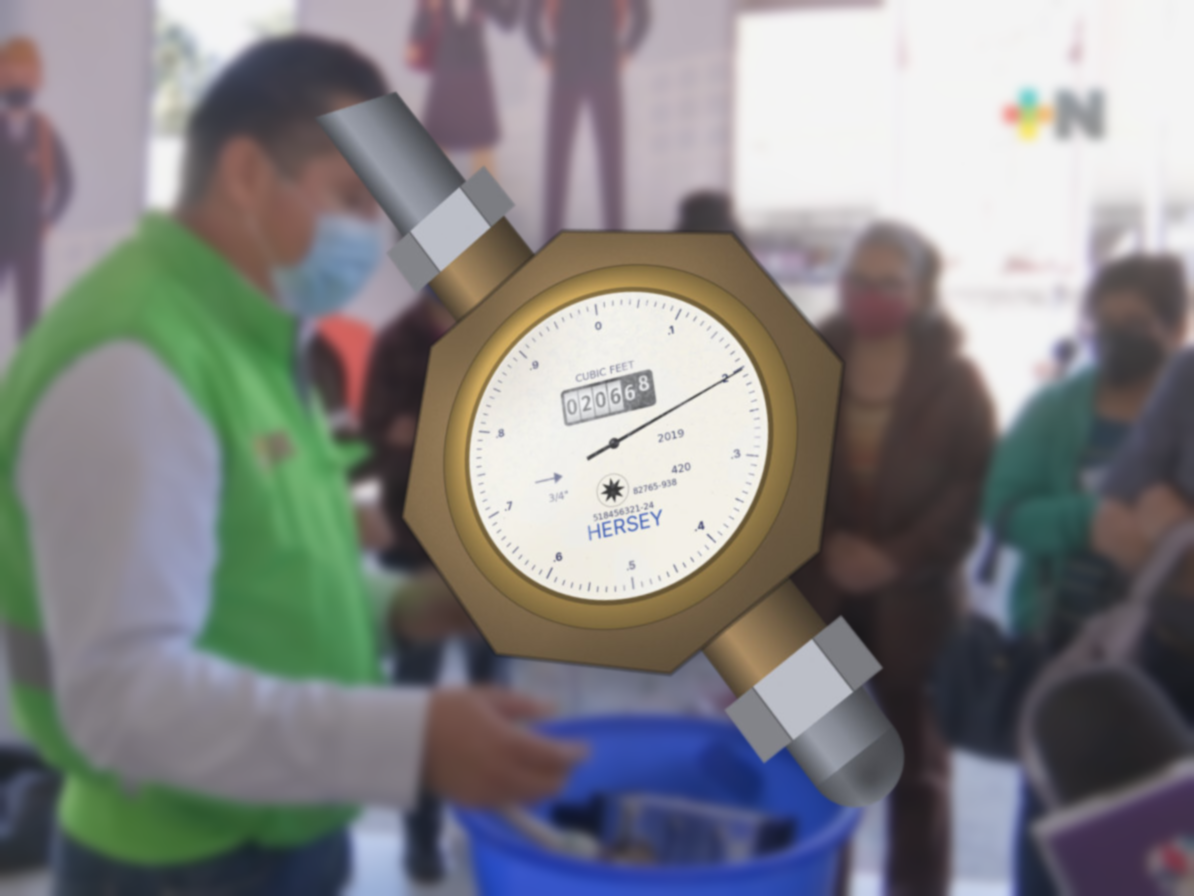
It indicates 20668.20 ft³
